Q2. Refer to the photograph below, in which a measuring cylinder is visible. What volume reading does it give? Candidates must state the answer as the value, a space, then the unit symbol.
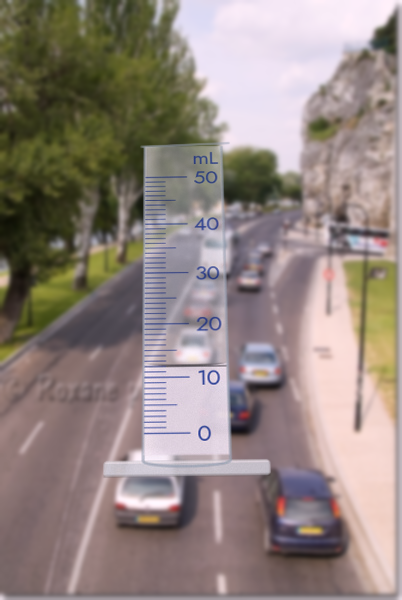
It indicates 12 mL
